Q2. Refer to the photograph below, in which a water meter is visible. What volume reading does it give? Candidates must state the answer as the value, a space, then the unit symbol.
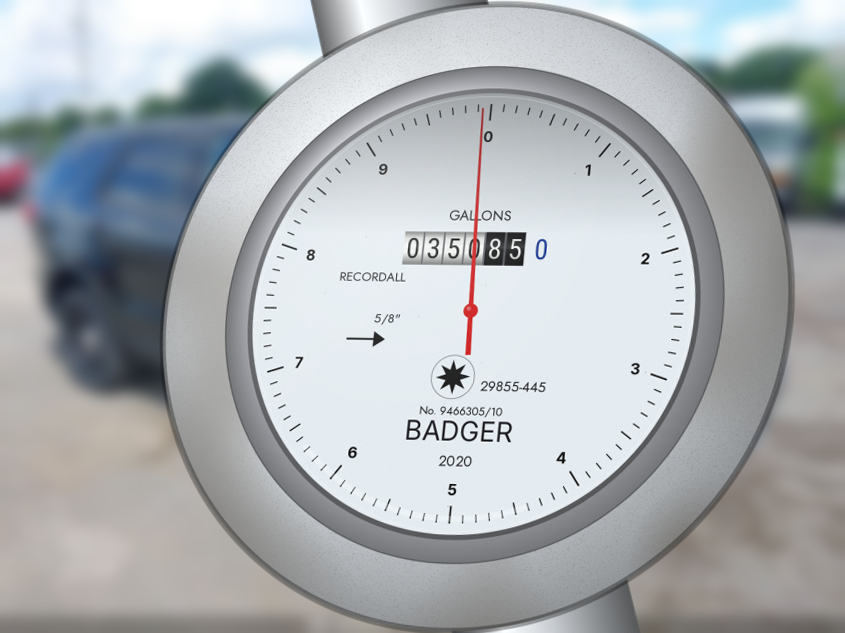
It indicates 350849.9 gal
